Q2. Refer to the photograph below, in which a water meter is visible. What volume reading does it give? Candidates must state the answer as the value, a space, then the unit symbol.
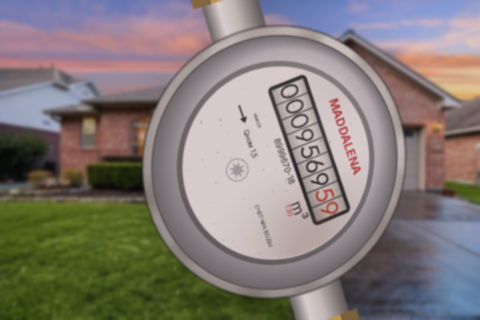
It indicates 9569.59 m³
